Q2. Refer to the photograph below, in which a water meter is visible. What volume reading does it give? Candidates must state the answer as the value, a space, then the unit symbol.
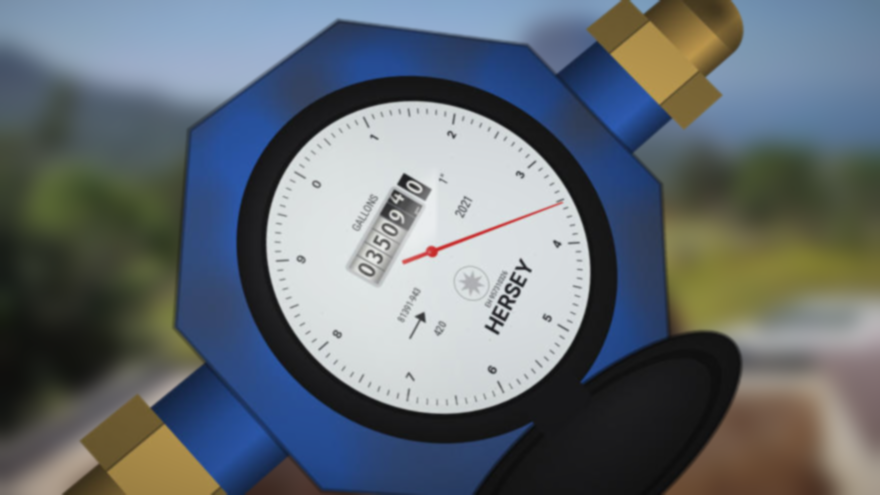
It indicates 350943.5 gal
